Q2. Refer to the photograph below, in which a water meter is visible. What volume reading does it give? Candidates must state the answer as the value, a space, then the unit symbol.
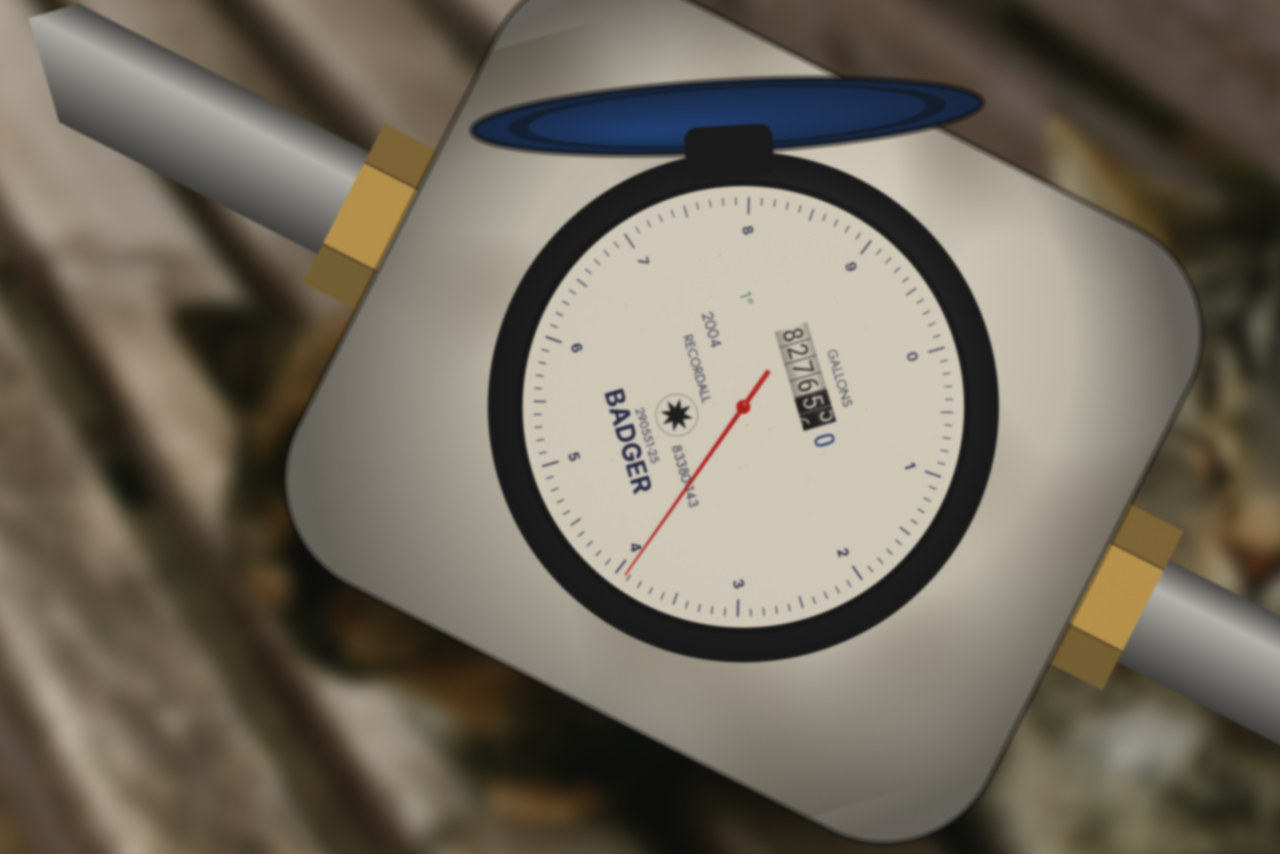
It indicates 8276553.9 gal
